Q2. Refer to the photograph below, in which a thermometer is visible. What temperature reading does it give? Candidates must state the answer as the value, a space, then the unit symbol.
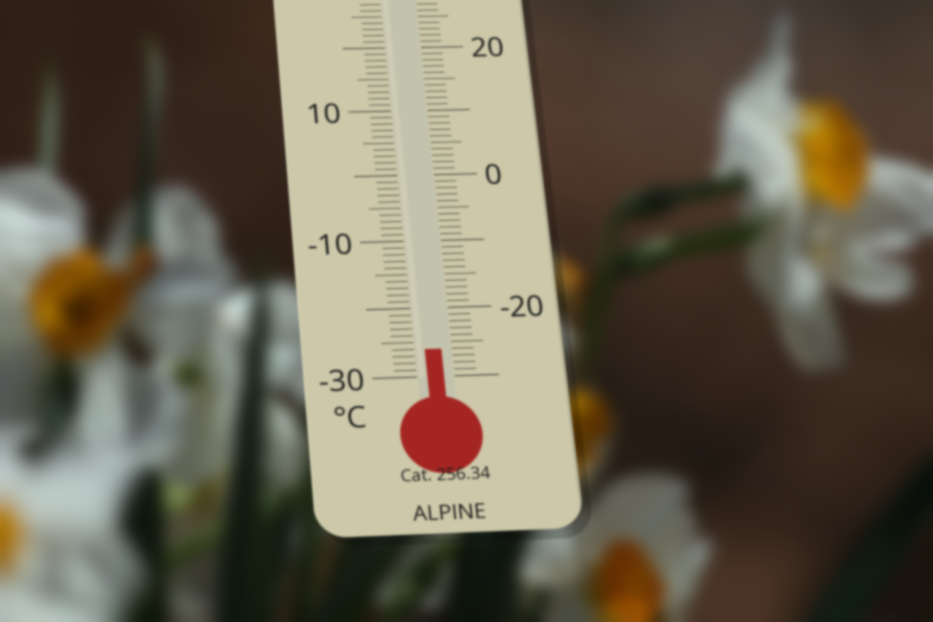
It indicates -26 °C
